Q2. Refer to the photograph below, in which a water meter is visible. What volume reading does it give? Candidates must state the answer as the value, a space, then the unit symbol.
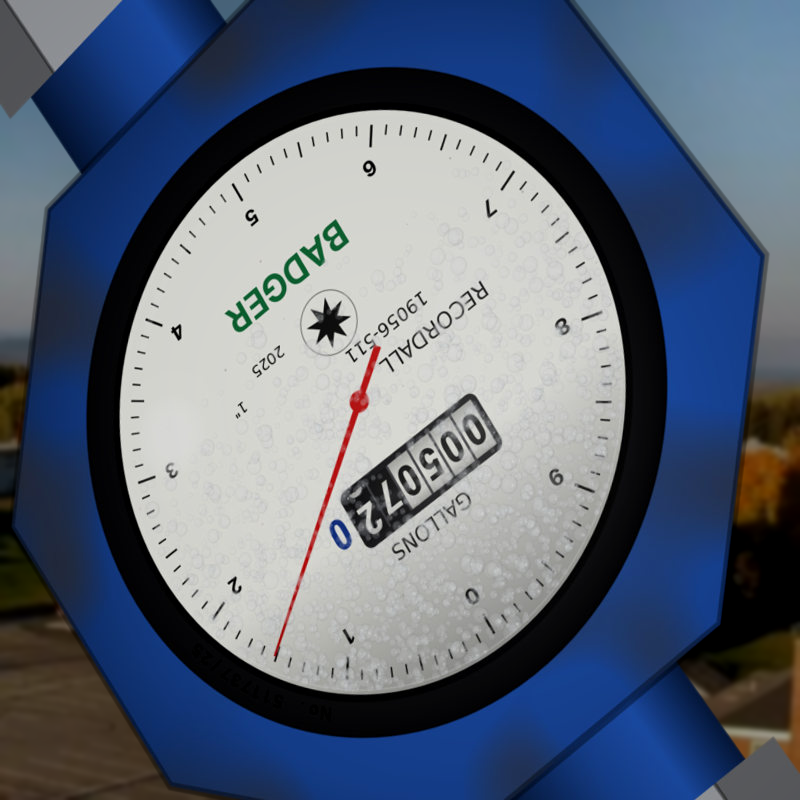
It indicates 50721.5 gal
